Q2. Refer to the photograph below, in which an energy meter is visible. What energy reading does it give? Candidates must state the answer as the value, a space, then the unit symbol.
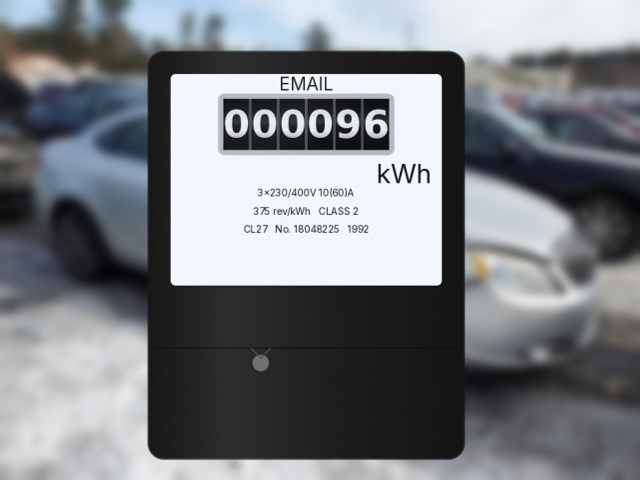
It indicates 96 kWh
